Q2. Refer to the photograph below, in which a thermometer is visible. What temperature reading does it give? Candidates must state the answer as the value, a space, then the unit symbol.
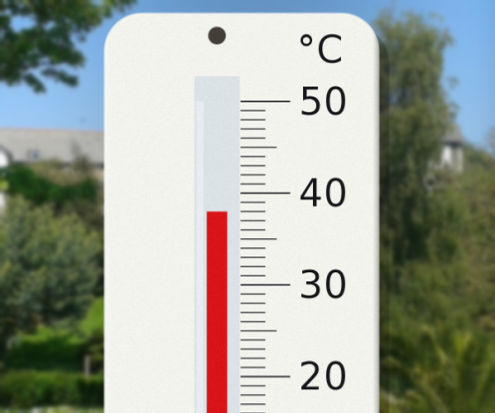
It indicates 38 °C
